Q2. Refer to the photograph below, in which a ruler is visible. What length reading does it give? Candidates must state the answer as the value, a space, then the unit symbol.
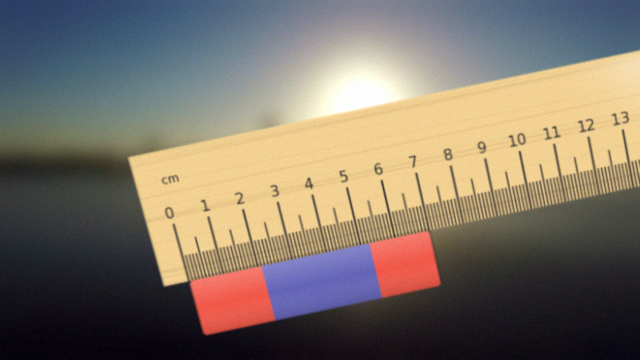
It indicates 7 cm
